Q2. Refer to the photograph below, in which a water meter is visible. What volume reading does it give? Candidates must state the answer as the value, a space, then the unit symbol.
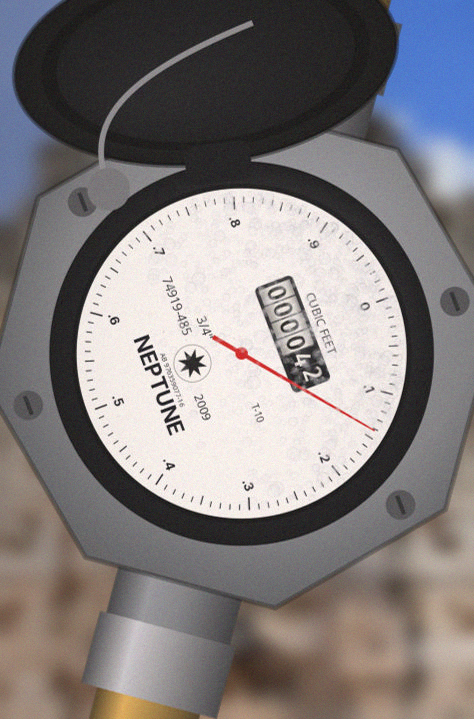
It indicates 42.14 ft³
